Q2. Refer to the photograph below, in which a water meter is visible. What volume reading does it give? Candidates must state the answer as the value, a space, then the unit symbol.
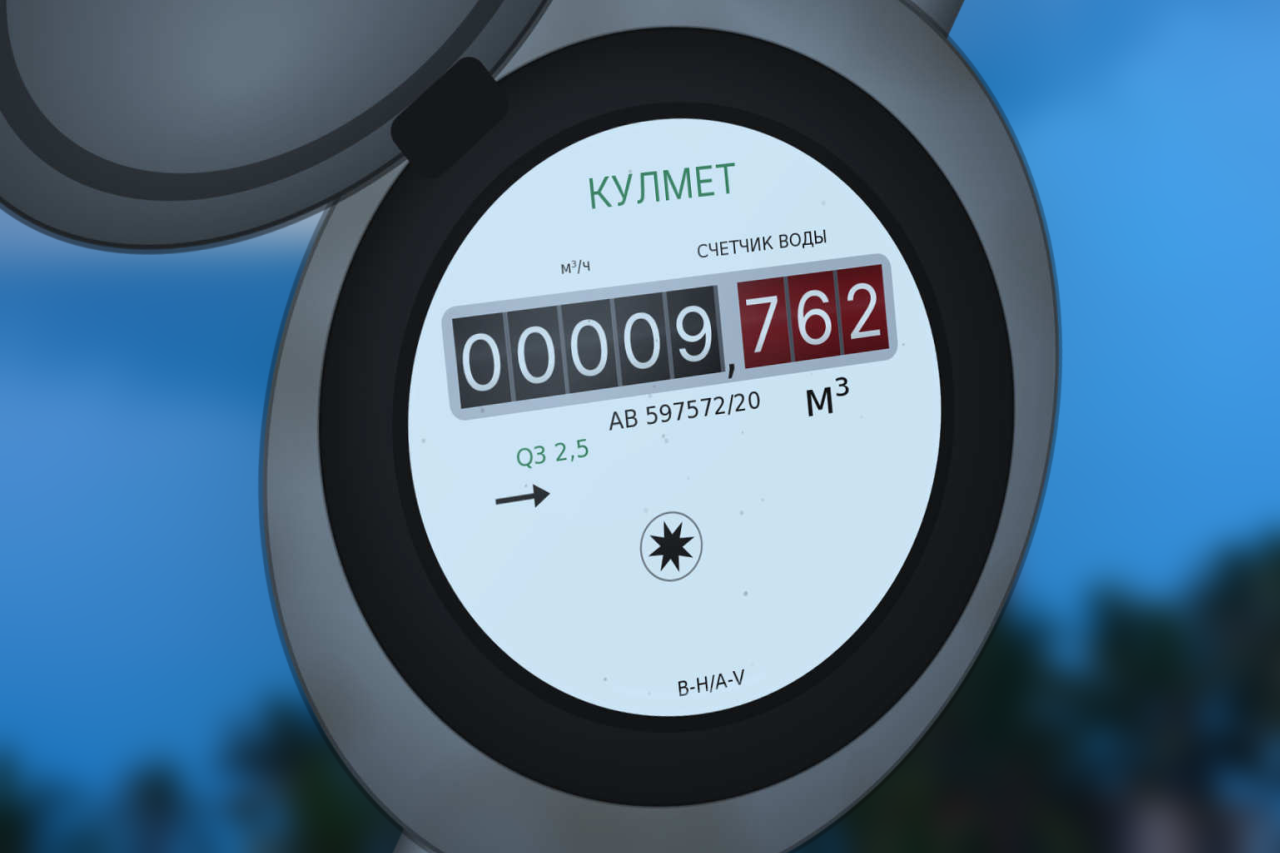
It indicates 9.762 m³
